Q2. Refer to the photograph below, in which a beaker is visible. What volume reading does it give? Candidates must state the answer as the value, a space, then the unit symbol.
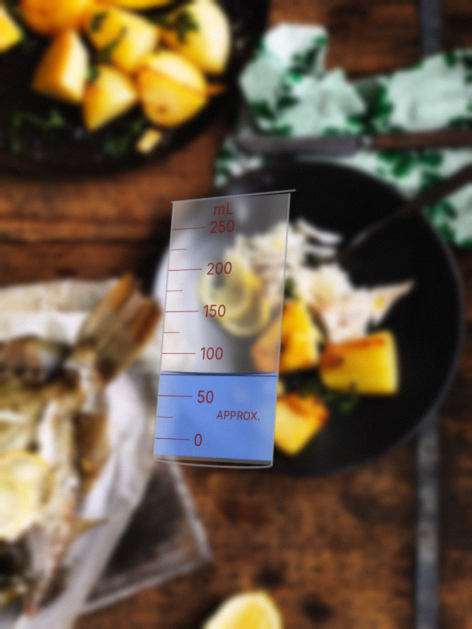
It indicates 75 mL
